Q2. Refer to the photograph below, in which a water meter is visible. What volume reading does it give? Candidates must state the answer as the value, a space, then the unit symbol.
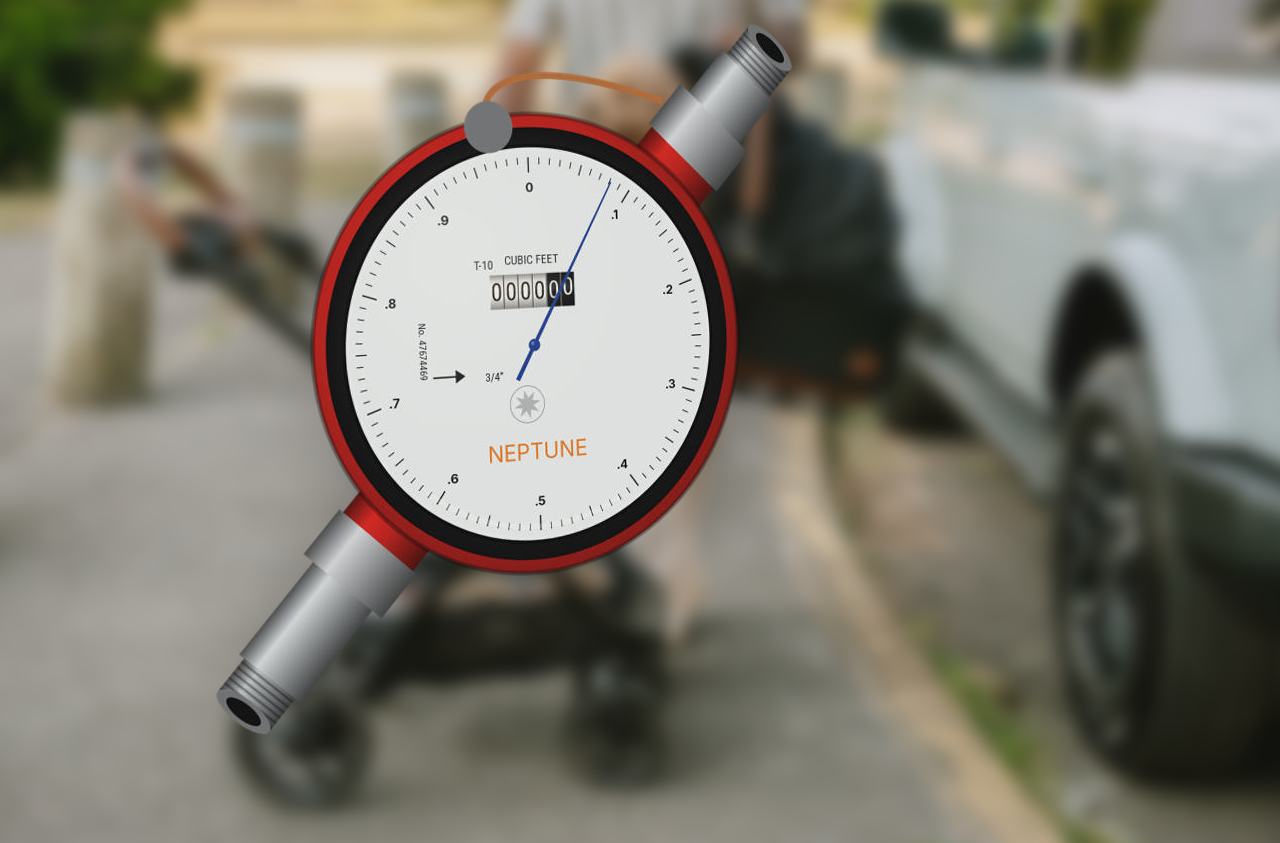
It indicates 0.08 ft³
